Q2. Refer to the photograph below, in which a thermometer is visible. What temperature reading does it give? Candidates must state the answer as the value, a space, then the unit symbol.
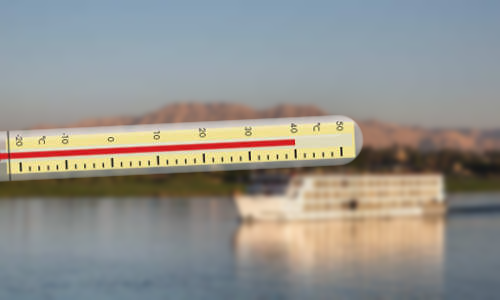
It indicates 40 °C
